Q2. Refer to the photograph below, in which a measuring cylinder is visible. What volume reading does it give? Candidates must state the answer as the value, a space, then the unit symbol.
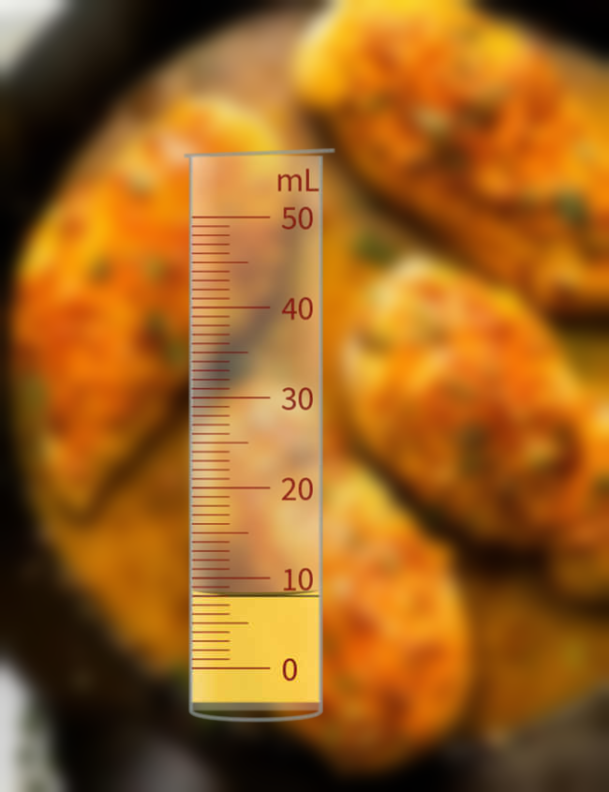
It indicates 8 mL
